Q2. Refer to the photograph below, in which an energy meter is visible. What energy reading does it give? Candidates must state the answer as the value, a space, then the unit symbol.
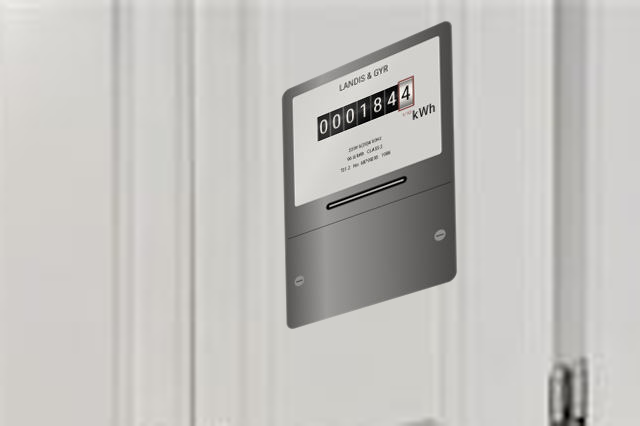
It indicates 184.4 kWh
